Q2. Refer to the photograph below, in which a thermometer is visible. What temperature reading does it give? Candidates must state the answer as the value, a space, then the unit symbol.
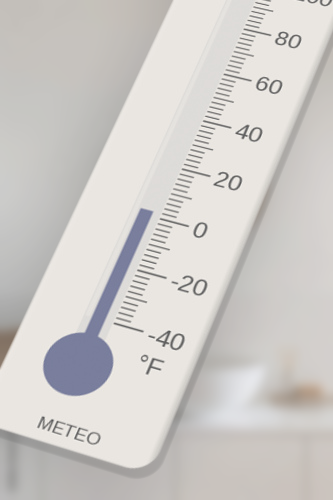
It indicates 2 °F
